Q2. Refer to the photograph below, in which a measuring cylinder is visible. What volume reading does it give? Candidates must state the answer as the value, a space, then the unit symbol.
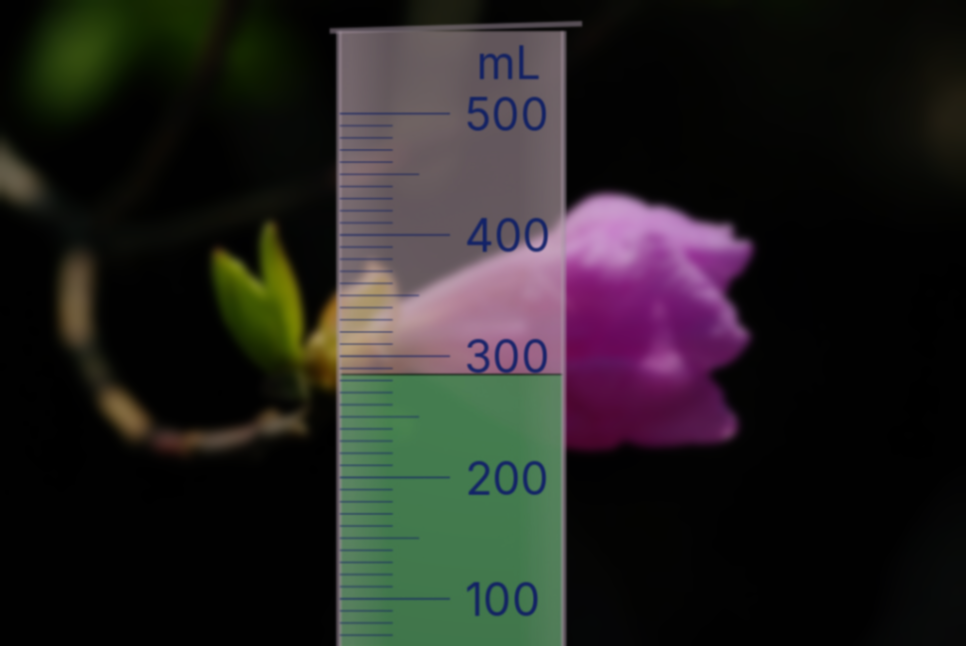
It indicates 285 mL
